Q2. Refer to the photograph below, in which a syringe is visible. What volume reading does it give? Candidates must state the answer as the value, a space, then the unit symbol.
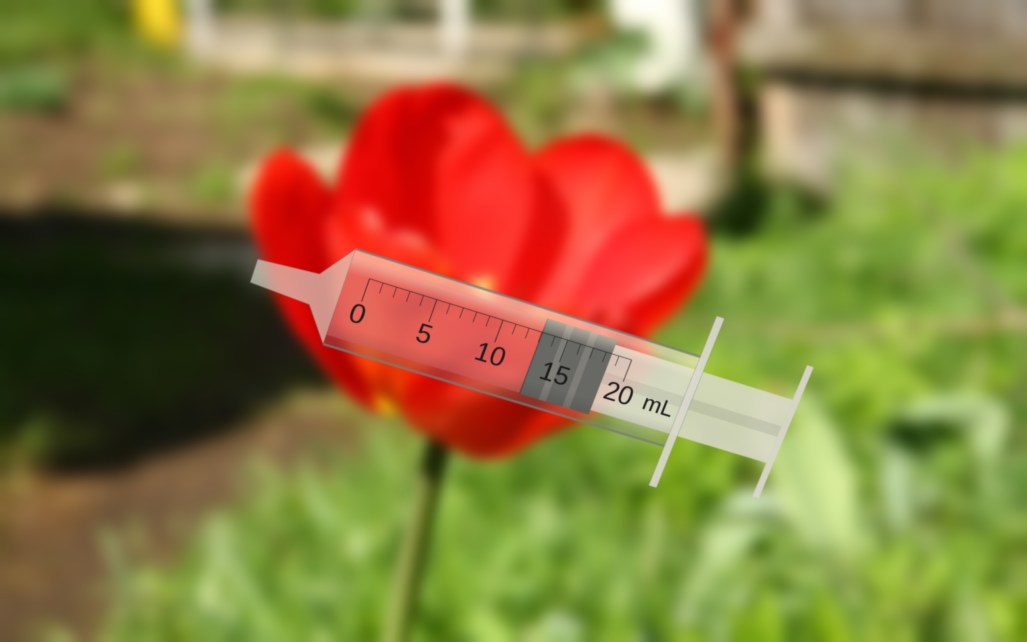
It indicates 13 mL
